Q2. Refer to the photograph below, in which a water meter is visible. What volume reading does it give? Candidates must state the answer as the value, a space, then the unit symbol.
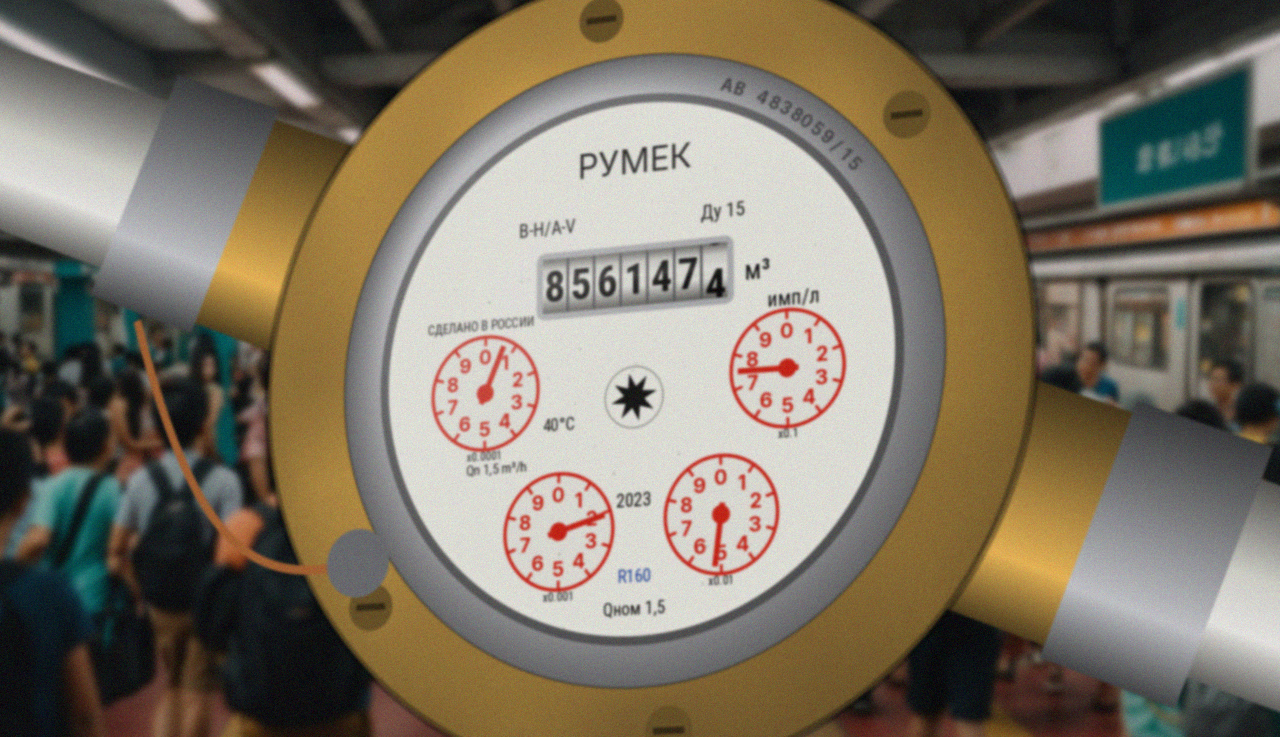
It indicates 8561473.7520 m³
